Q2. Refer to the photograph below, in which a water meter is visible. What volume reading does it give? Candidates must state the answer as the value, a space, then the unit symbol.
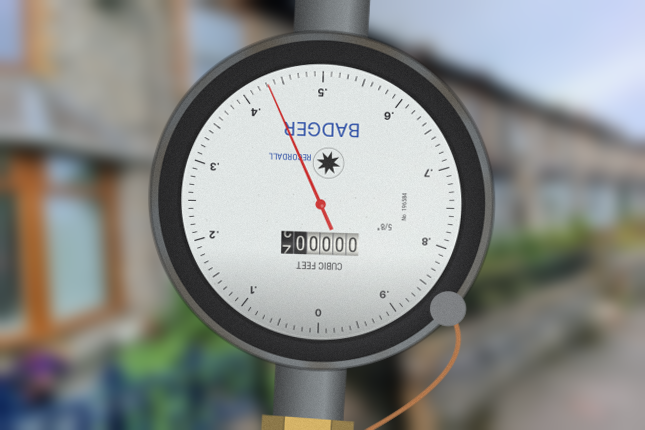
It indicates 2.43 ft³
